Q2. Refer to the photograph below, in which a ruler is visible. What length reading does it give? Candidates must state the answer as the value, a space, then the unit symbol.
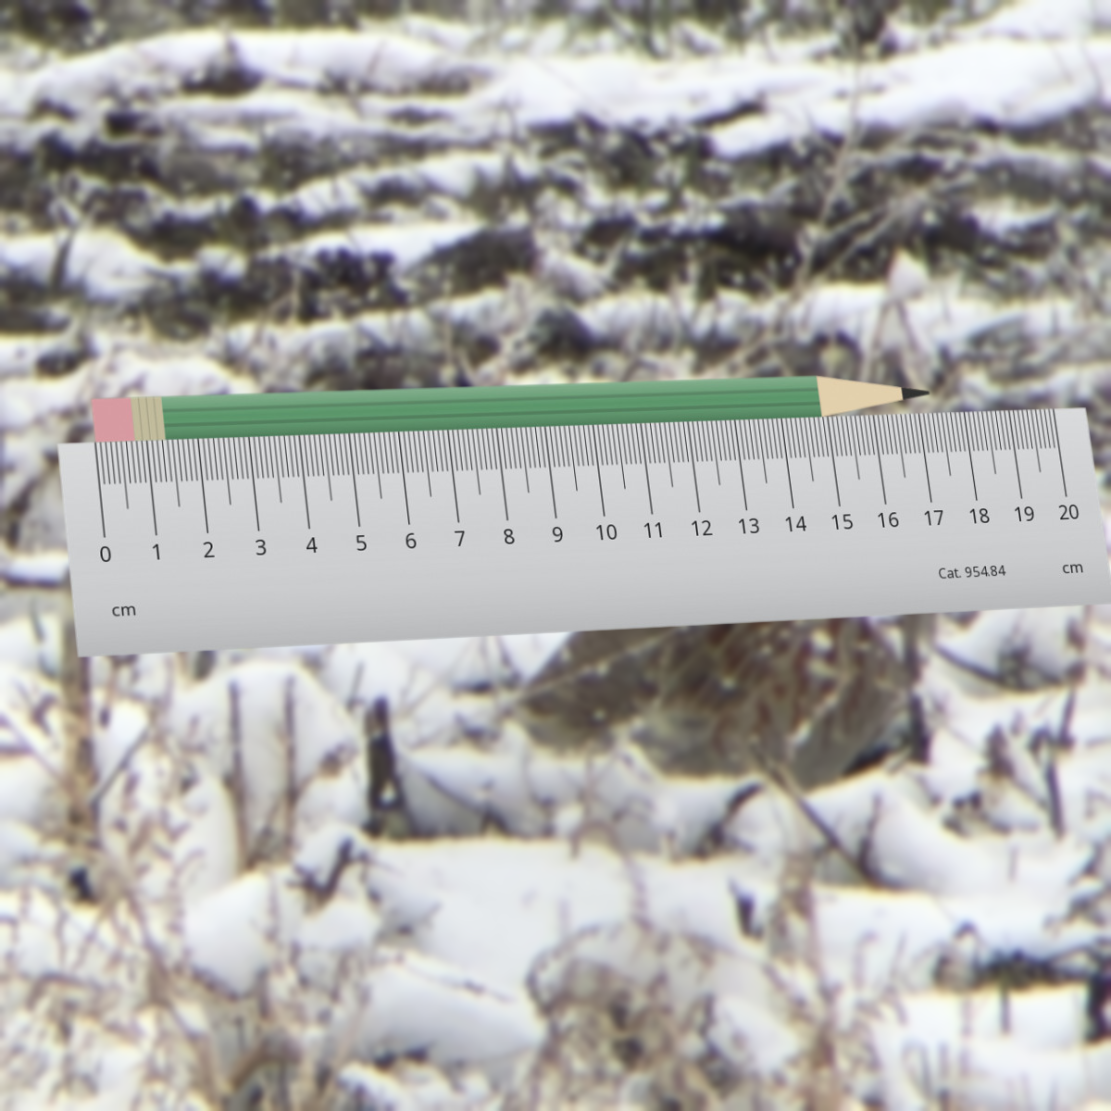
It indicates 17.3 cm
